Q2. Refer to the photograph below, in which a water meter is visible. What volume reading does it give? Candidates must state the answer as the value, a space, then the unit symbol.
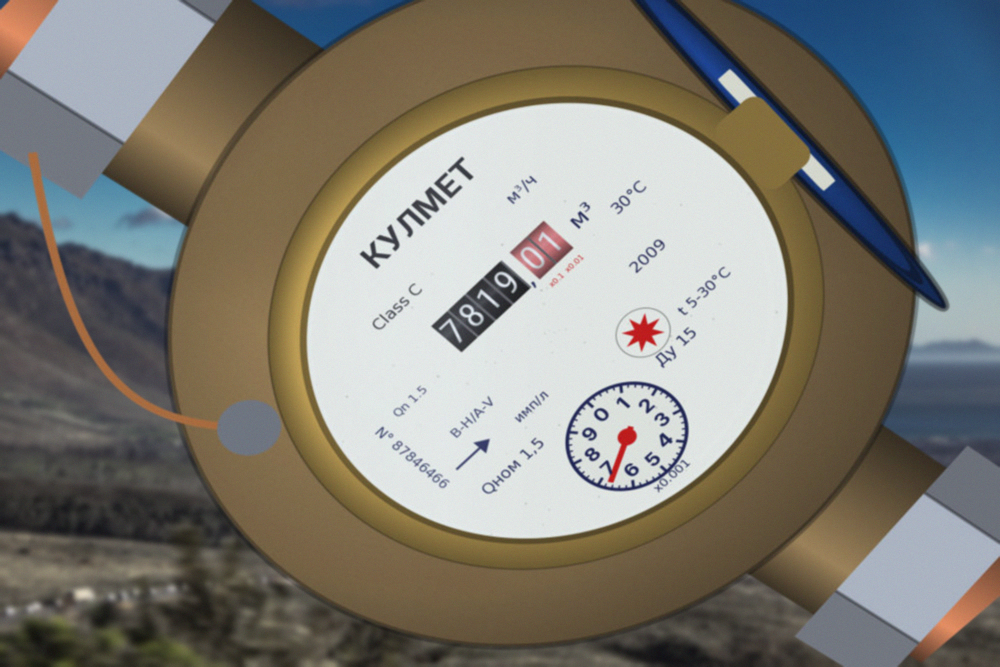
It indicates 7819.016 m³
